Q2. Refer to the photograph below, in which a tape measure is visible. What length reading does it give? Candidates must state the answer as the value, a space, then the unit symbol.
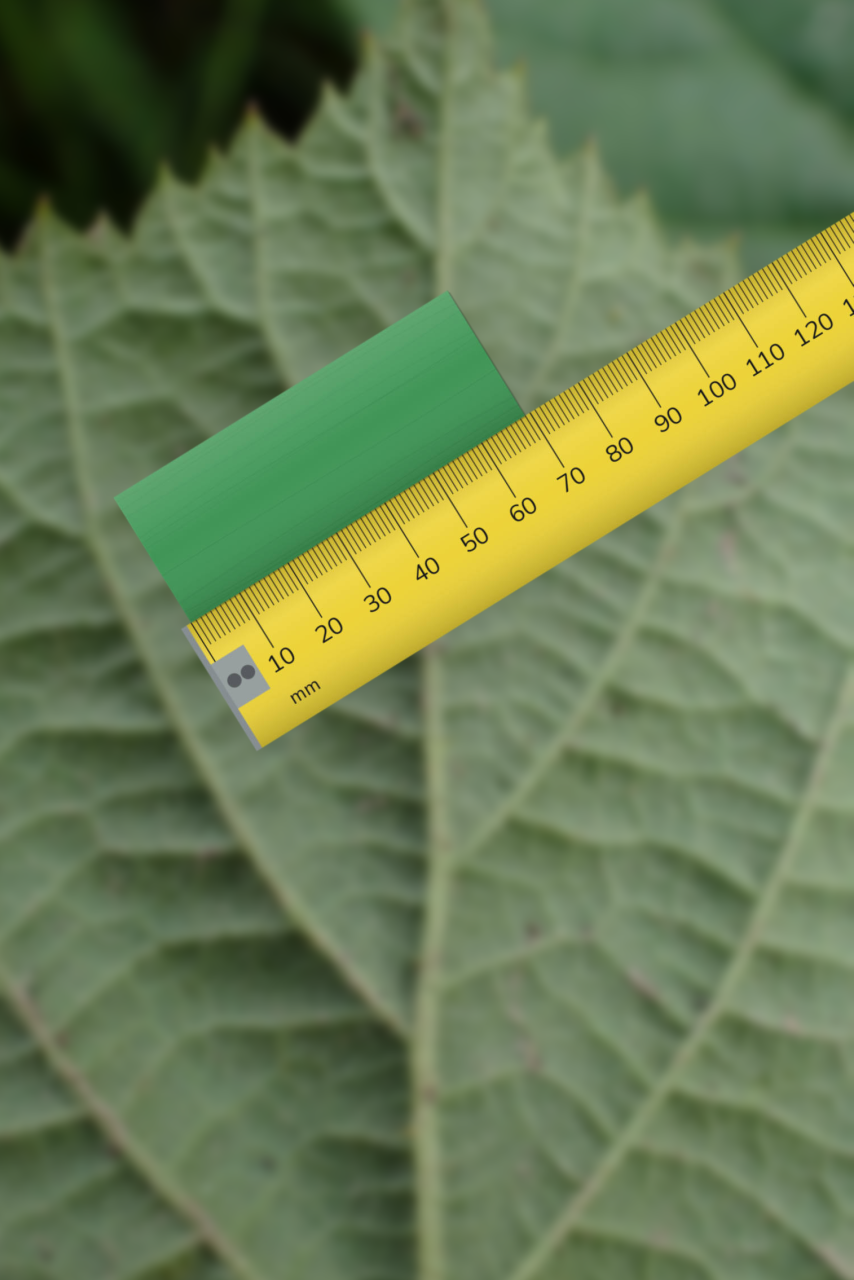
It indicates 69 mm
